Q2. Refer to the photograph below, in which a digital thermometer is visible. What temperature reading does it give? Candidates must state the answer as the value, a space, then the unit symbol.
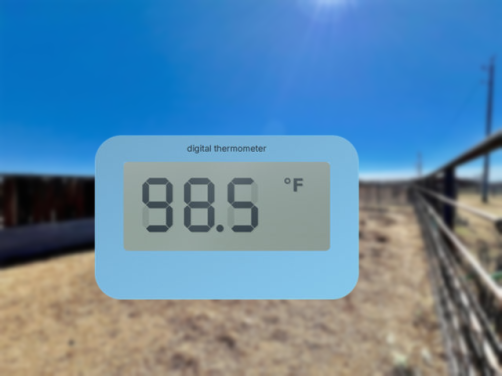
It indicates 98.5 °F
